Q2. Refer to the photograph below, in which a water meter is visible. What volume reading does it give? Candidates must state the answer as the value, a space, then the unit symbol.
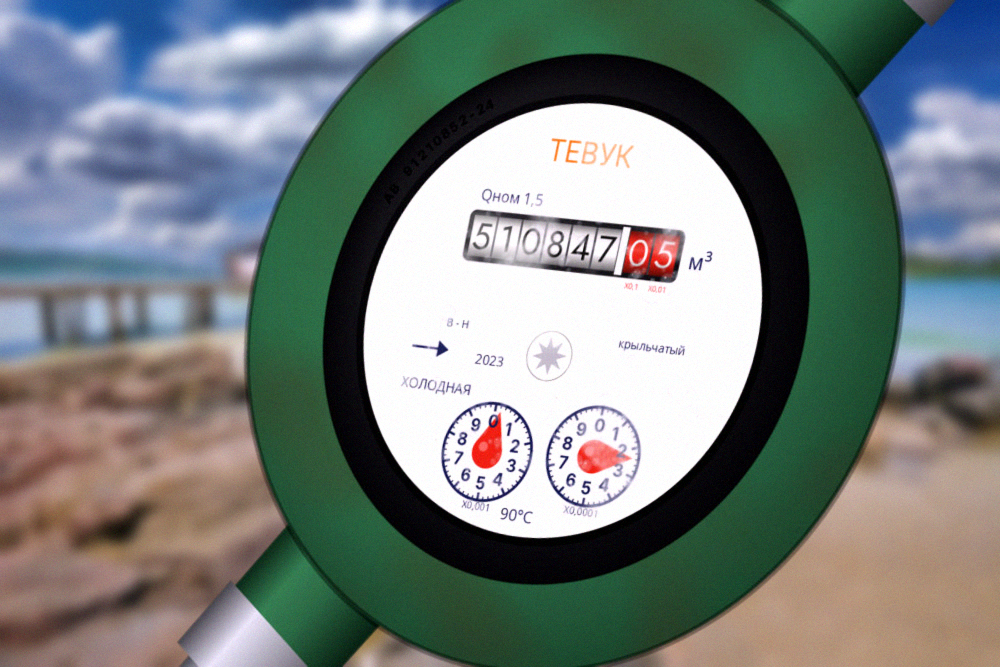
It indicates 510847.0502 m³
